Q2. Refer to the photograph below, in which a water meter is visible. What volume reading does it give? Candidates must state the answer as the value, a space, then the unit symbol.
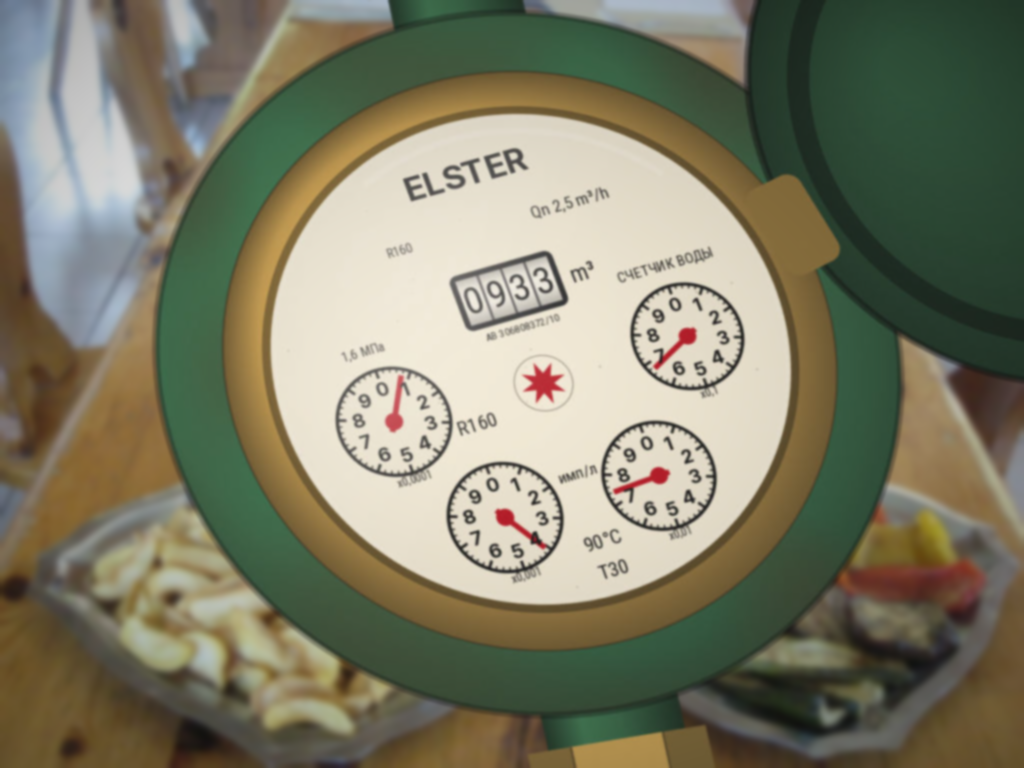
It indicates 933.6740 m³
